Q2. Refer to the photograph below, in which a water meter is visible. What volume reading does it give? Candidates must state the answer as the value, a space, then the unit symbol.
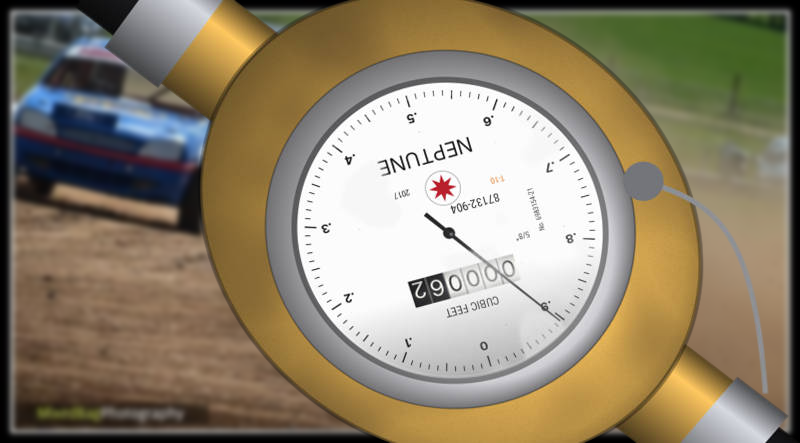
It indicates 61.90 ft³
